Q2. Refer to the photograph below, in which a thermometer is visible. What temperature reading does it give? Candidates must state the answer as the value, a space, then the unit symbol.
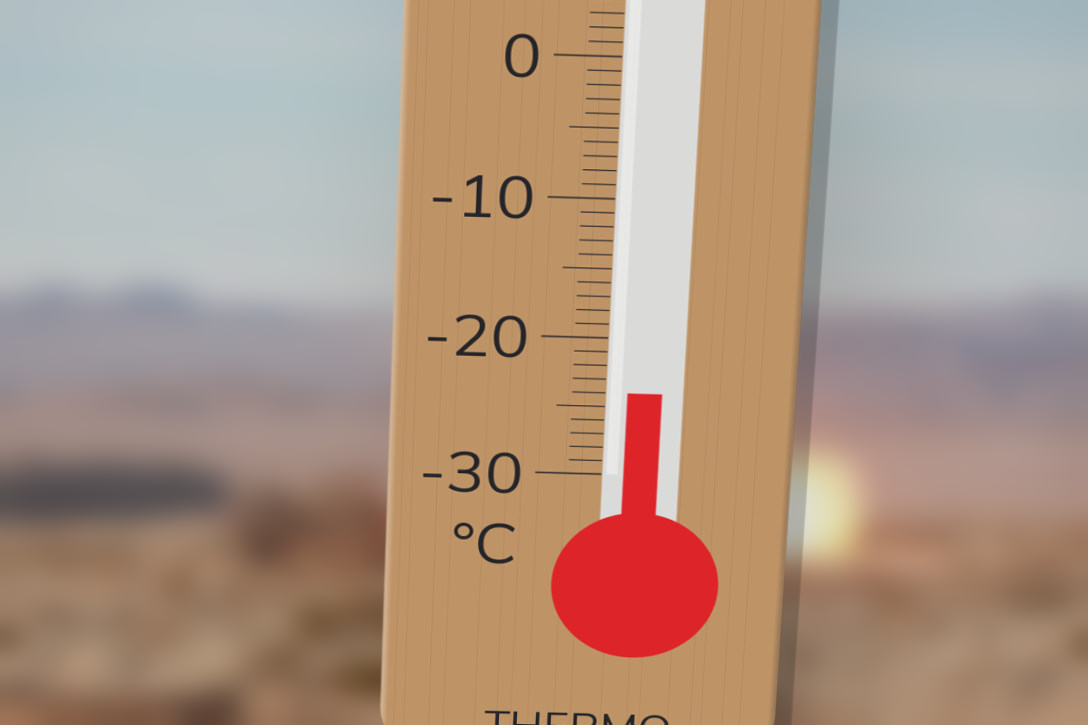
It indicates -24 °C
